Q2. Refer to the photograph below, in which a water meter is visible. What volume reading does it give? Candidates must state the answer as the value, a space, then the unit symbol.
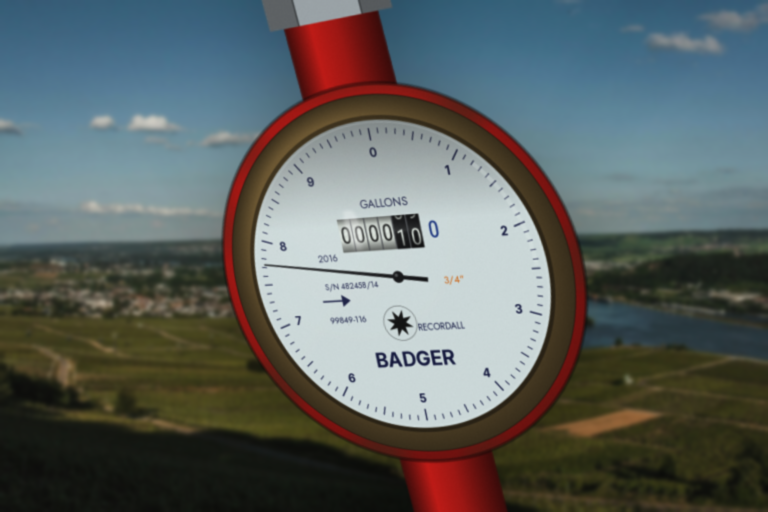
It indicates 97.7 gal
